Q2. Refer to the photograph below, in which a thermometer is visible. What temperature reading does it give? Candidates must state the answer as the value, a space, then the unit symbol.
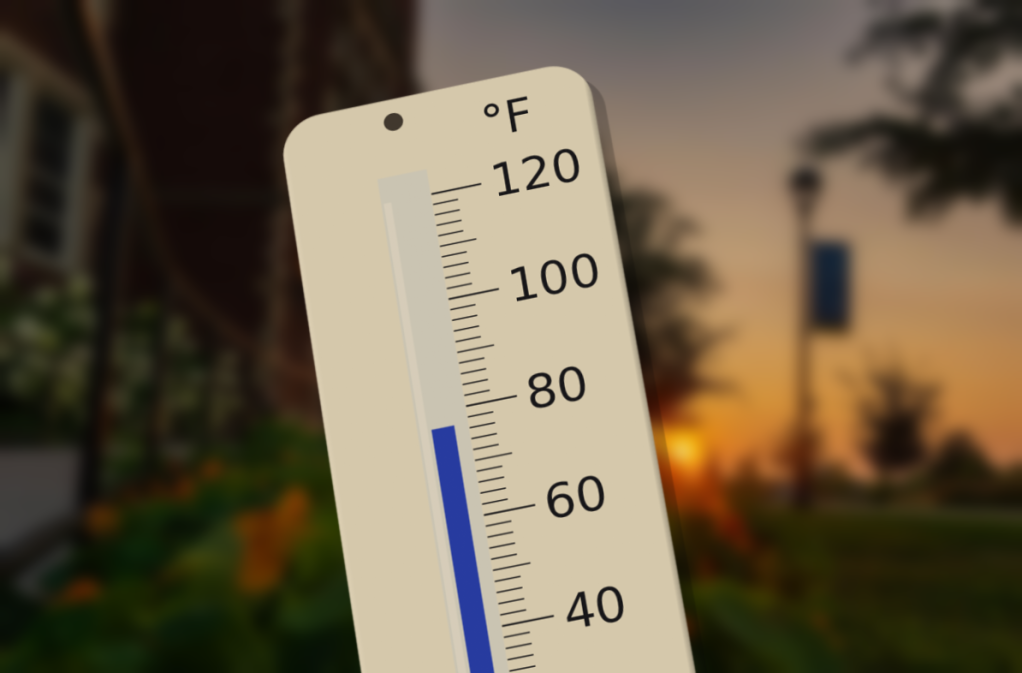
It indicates 77 °F
